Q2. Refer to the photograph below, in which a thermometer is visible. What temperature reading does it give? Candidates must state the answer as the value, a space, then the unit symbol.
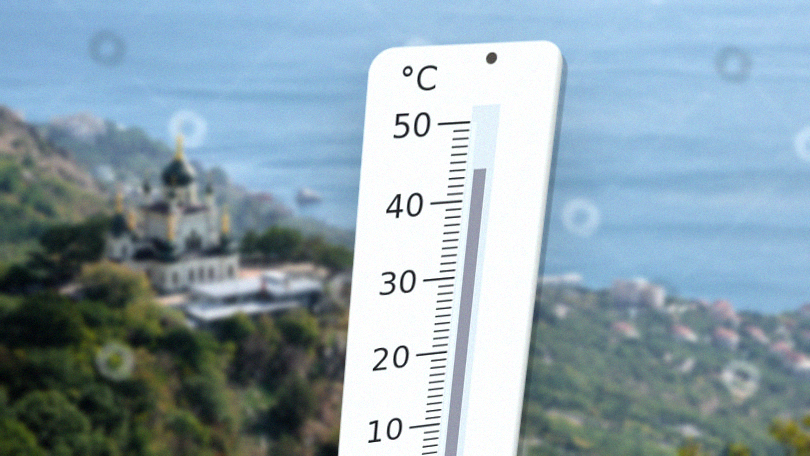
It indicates 44 °C
